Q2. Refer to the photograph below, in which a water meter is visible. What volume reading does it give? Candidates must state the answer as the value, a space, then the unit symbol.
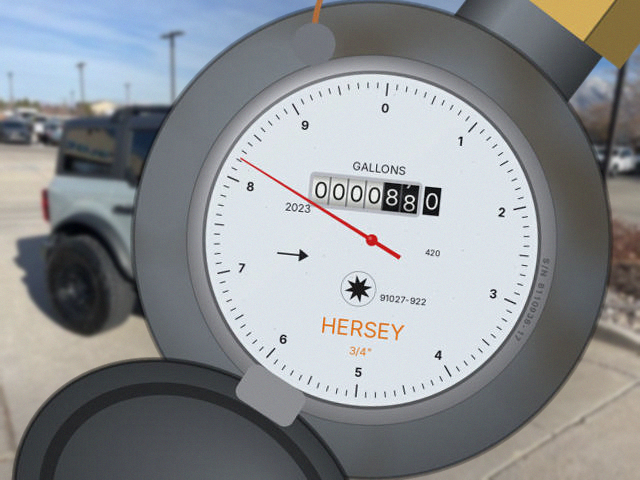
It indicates 878.2 gal
